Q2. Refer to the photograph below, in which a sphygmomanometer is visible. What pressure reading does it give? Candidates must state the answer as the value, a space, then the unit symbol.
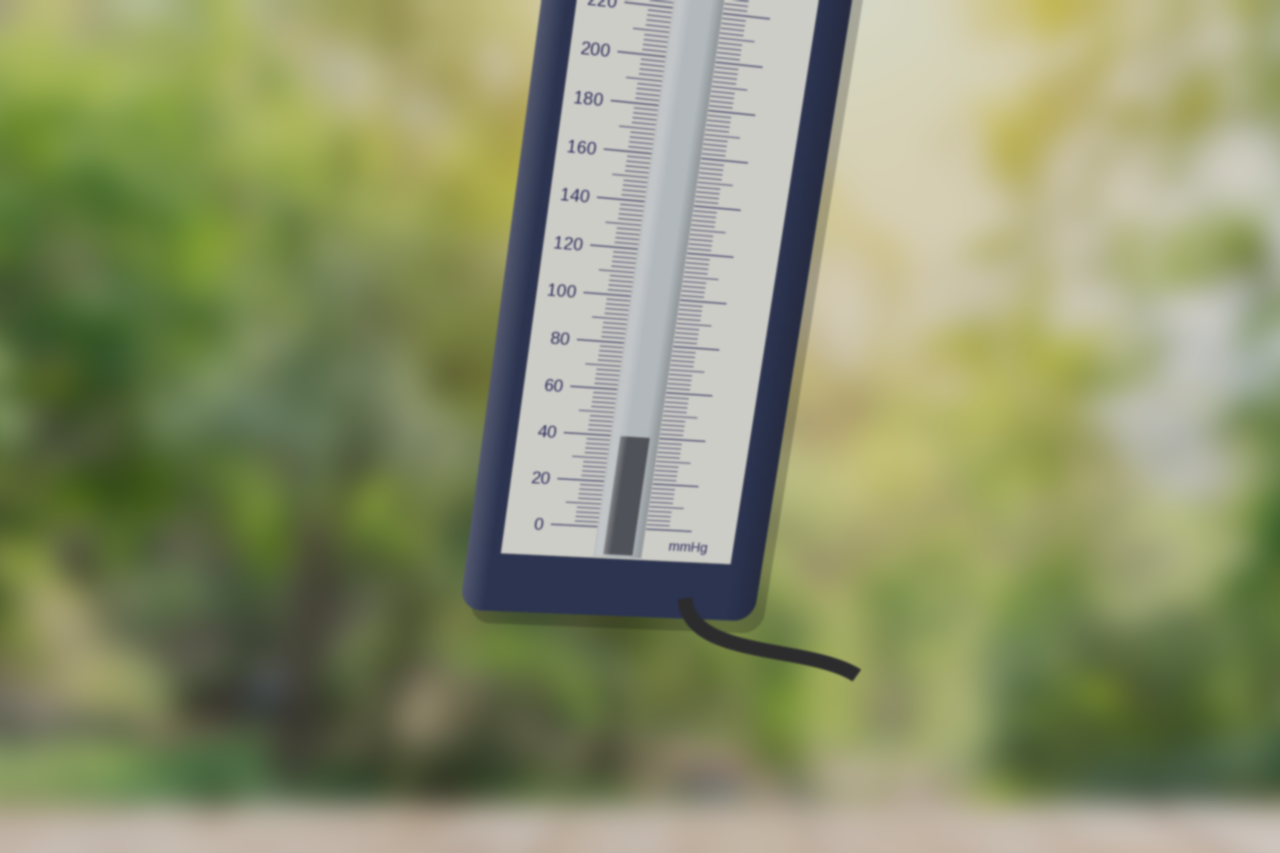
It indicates 40 mmHg
